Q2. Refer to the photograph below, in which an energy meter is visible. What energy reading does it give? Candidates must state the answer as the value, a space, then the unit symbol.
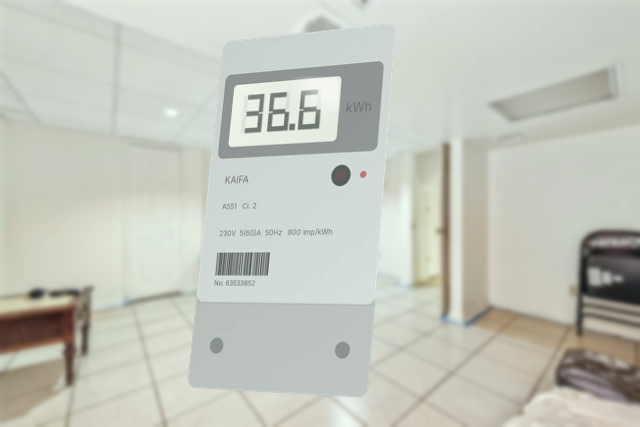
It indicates 36.6 kWh
